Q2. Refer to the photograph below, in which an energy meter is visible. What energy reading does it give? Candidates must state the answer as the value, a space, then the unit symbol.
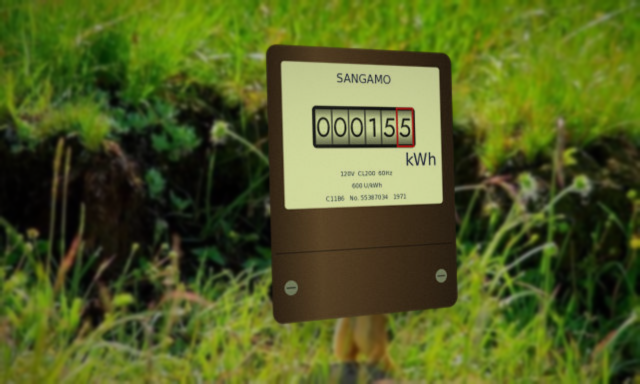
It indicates 15.5 kWh
